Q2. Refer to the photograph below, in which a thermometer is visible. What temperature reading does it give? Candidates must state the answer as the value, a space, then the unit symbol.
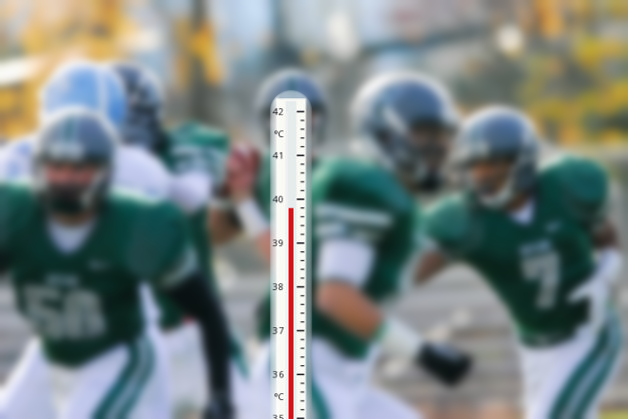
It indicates 39.8 °C
